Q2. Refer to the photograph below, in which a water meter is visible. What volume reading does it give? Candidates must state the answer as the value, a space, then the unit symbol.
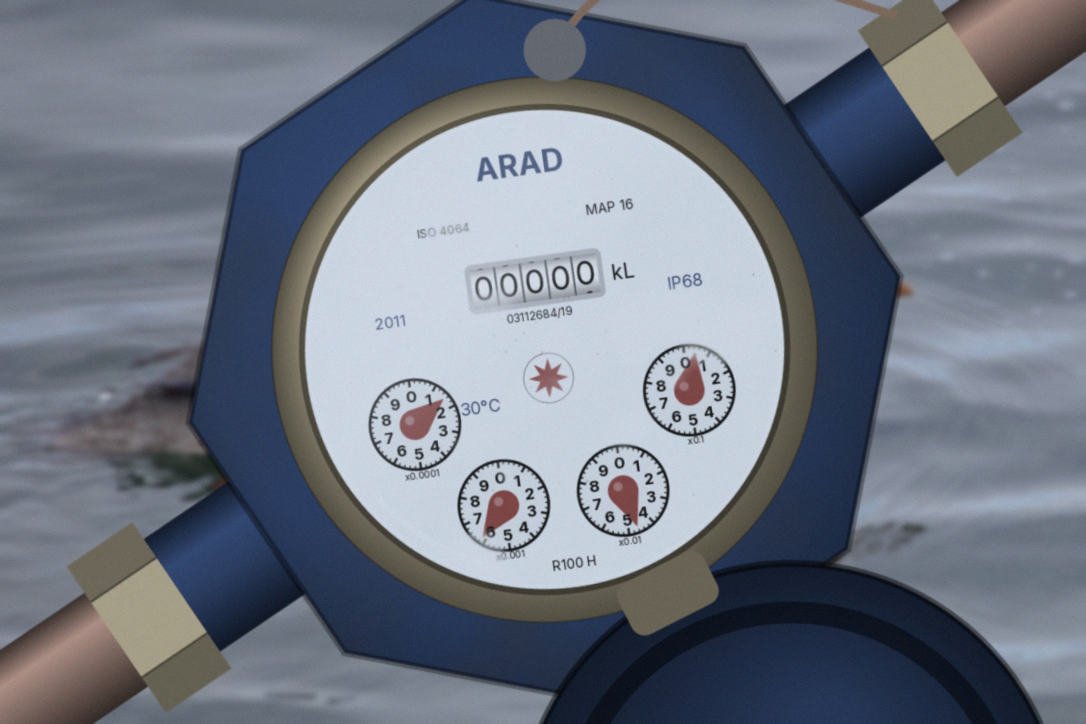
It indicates 0.0461 kL
